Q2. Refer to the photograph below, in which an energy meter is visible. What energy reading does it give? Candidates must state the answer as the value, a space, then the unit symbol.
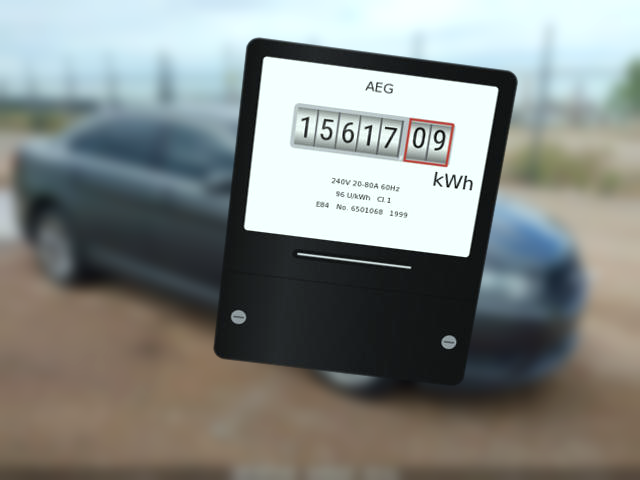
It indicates 15617.09 kWh
